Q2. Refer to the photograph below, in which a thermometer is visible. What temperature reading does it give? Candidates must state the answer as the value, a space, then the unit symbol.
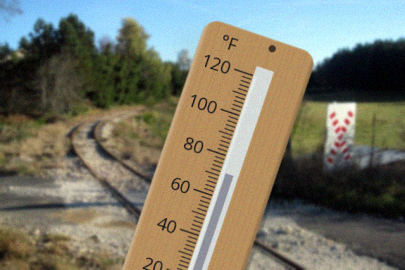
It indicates 72 °F
